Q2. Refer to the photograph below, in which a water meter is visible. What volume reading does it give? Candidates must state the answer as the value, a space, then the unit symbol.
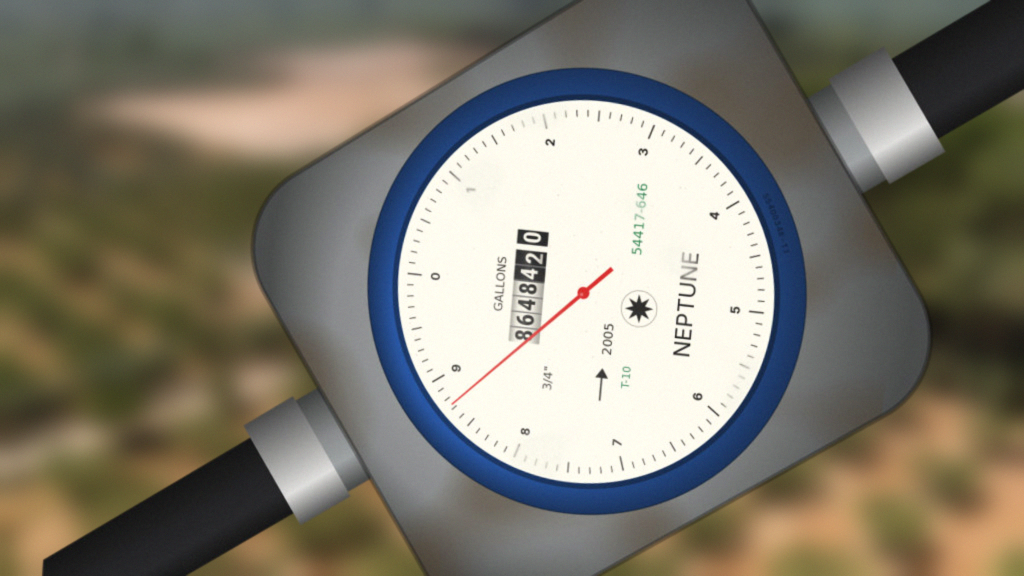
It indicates 8648418.7 gal
